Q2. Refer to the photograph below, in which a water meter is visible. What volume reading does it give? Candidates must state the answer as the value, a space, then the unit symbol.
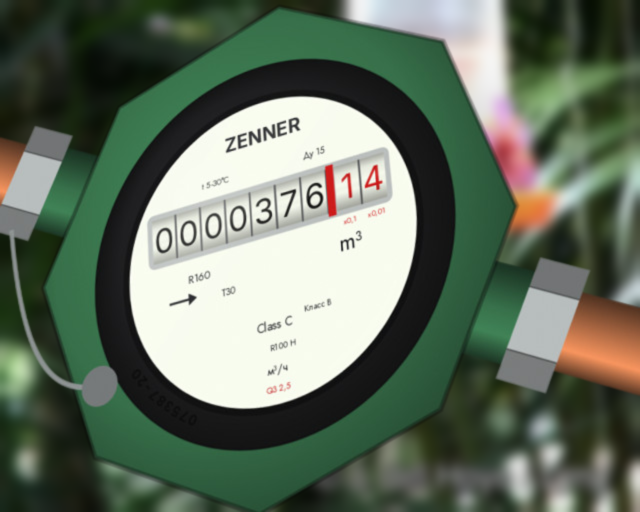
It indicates 376.14 m³
